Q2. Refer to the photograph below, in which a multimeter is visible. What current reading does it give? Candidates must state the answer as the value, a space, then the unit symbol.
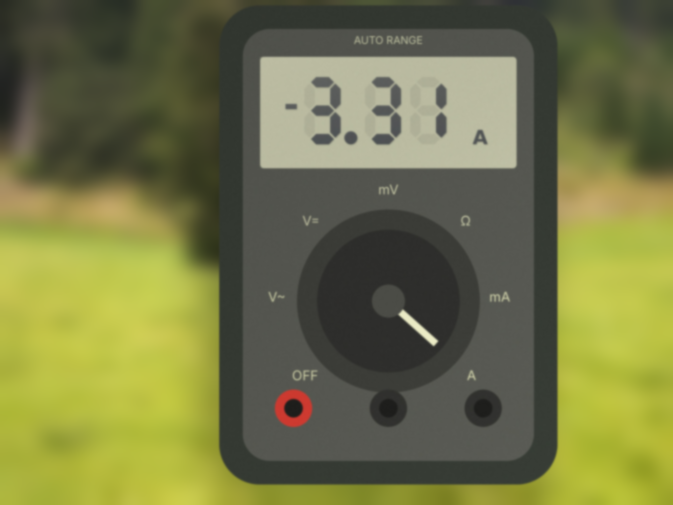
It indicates -3.31 A
